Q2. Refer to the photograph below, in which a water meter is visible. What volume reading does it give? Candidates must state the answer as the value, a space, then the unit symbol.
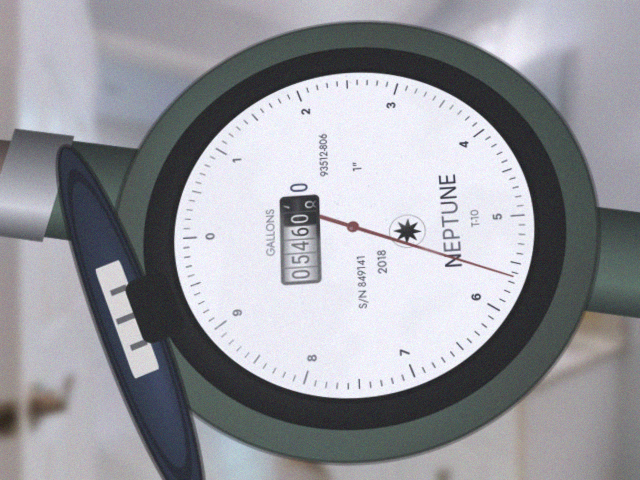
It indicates 546075.6 gal
